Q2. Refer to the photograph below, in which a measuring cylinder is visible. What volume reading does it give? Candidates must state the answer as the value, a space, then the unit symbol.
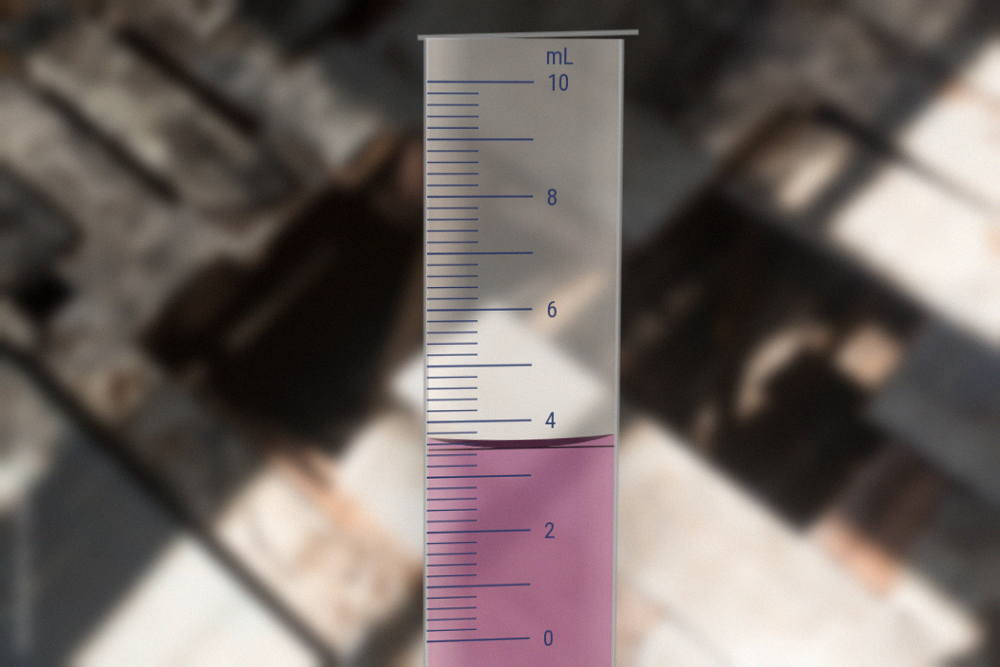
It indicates 3.5 mL
